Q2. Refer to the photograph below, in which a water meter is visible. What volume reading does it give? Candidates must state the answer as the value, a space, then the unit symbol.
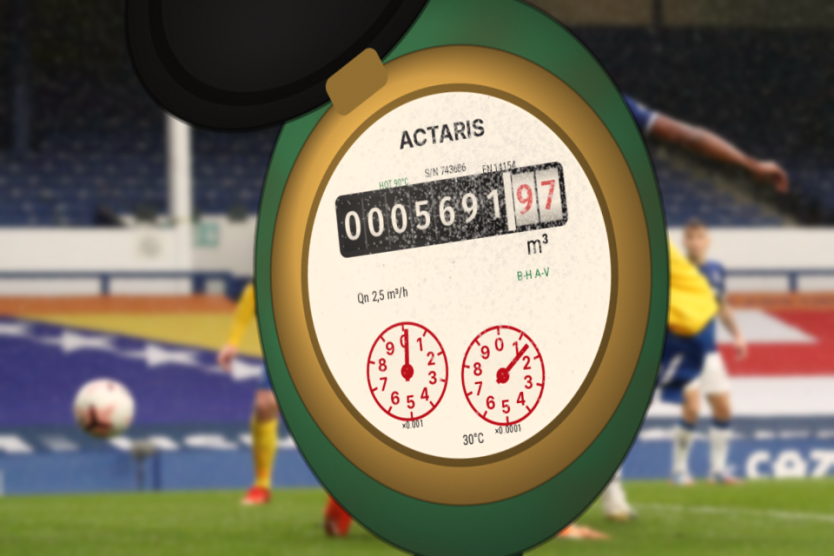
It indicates 5691.9701 m³
